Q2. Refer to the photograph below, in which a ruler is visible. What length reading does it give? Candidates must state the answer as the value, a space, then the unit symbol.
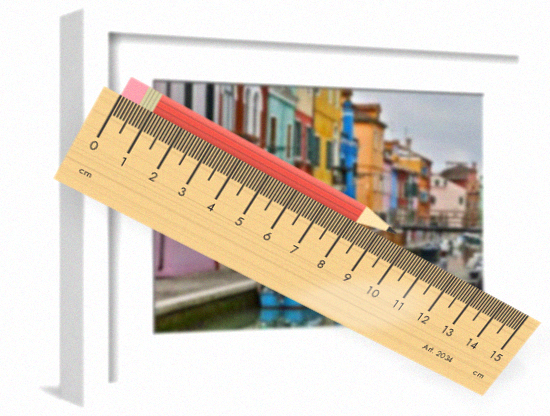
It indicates 9.5 cm
